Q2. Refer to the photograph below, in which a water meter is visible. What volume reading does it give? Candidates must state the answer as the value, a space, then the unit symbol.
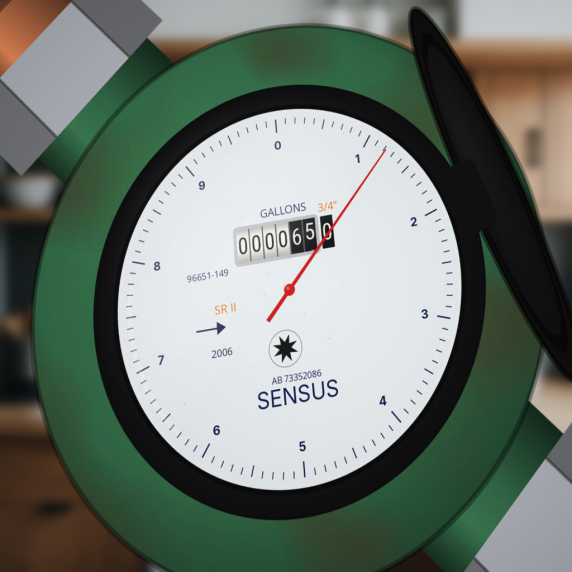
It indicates 651.2 gal
